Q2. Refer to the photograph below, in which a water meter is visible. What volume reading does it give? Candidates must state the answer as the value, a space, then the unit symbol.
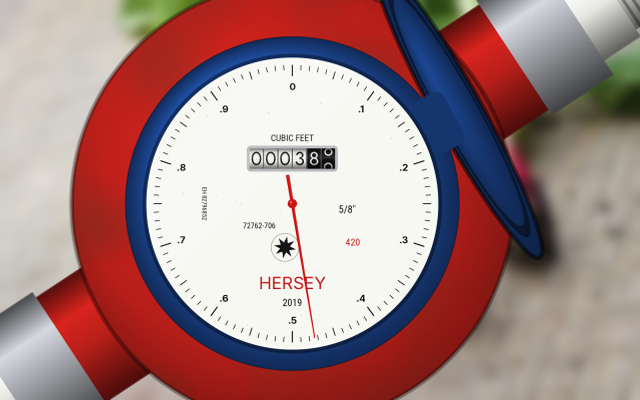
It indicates 388.47 ft³
